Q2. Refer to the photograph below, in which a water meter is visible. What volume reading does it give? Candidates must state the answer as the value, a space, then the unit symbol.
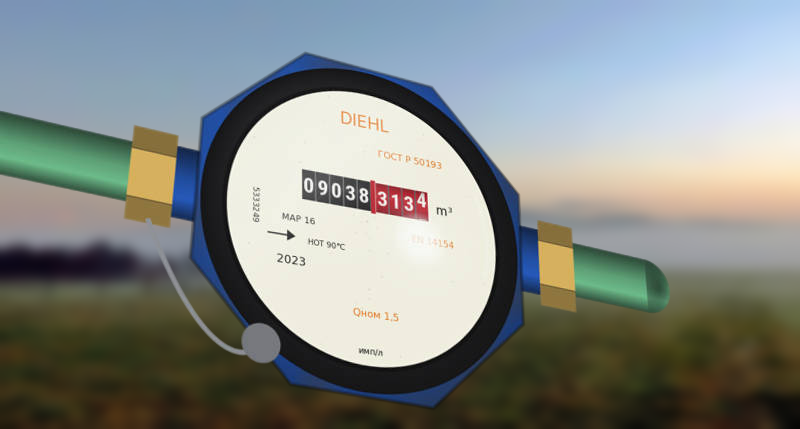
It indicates 9038.3134 m³
